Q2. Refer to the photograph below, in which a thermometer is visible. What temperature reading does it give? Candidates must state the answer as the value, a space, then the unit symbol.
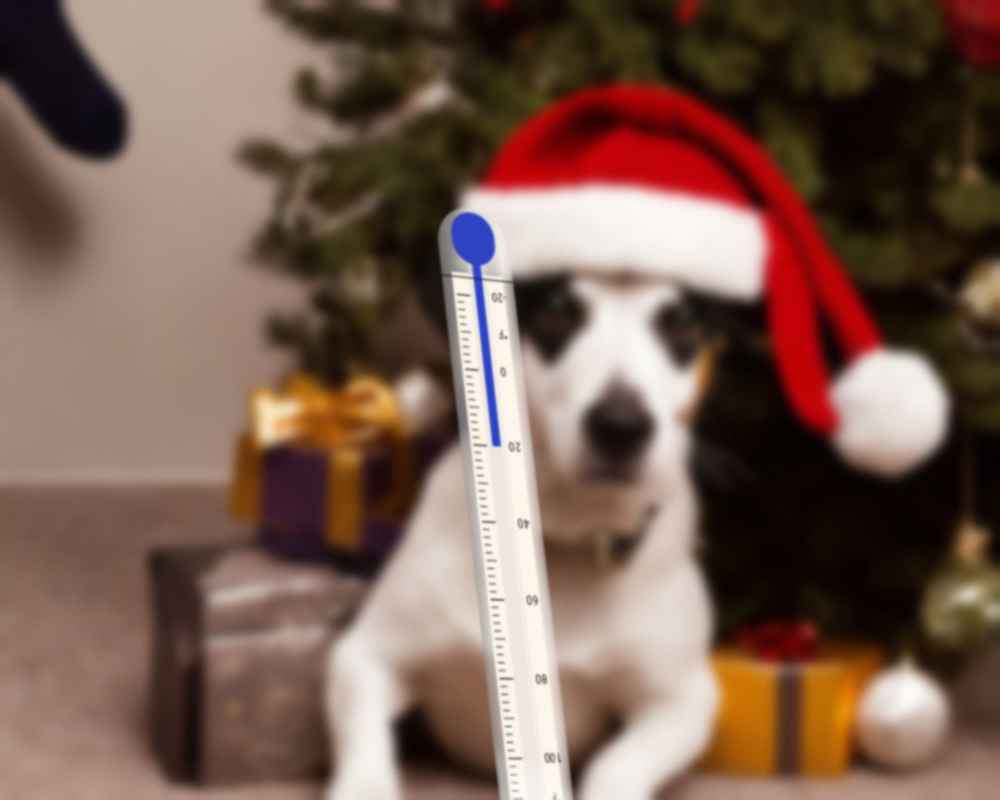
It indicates 20 °F
